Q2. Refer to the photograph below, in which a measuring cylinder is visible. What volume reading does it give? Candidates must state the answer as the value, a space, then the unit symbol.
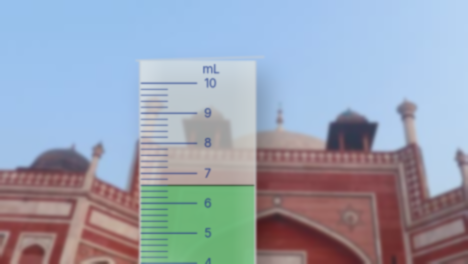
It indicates 6.6 mL
